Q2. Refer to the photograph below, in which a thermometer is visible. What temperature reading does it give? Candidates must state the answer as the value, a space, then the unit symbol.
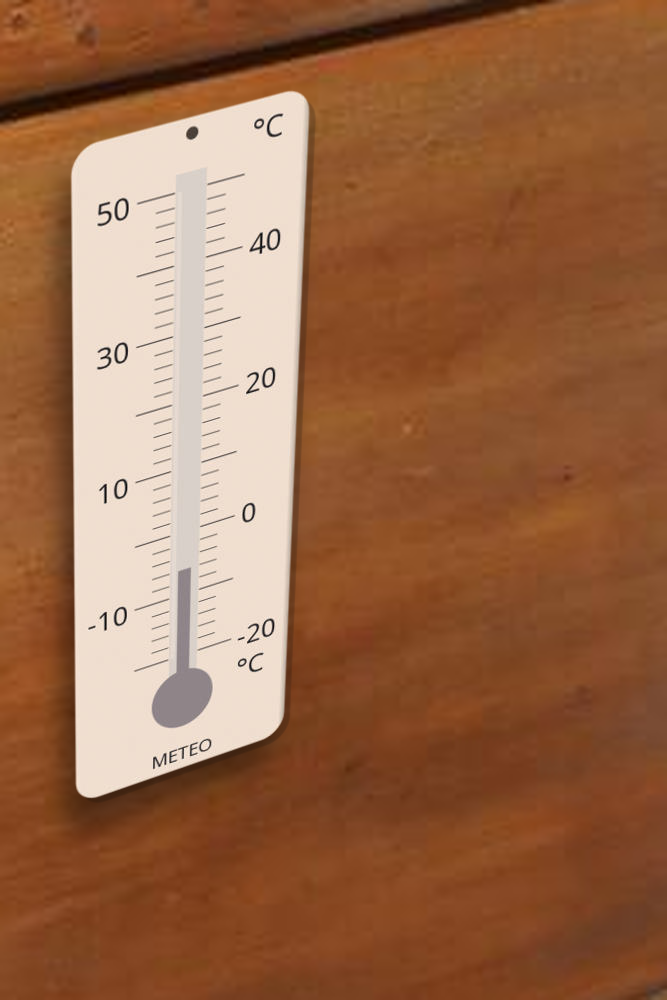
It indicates -6 °C
